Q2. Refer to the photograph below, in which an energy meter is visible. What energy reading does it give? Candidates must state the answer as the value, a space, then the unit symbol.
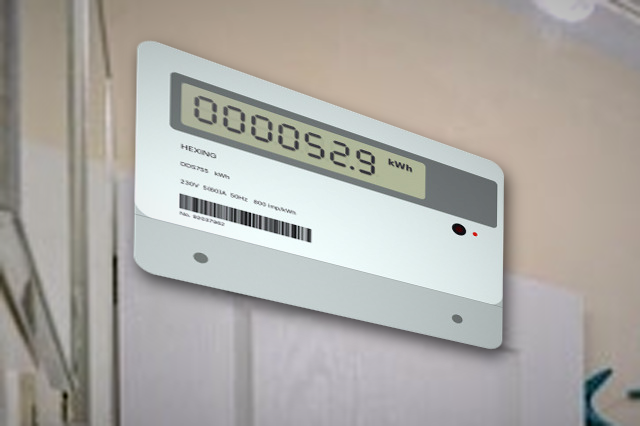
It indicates 52.9 kWh
